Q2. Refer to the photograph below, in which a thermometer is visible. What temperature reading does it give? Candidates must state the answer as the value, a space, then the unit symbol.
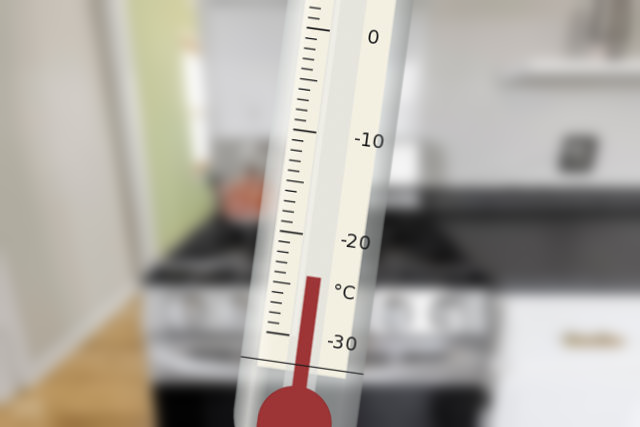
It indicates -24 °C
